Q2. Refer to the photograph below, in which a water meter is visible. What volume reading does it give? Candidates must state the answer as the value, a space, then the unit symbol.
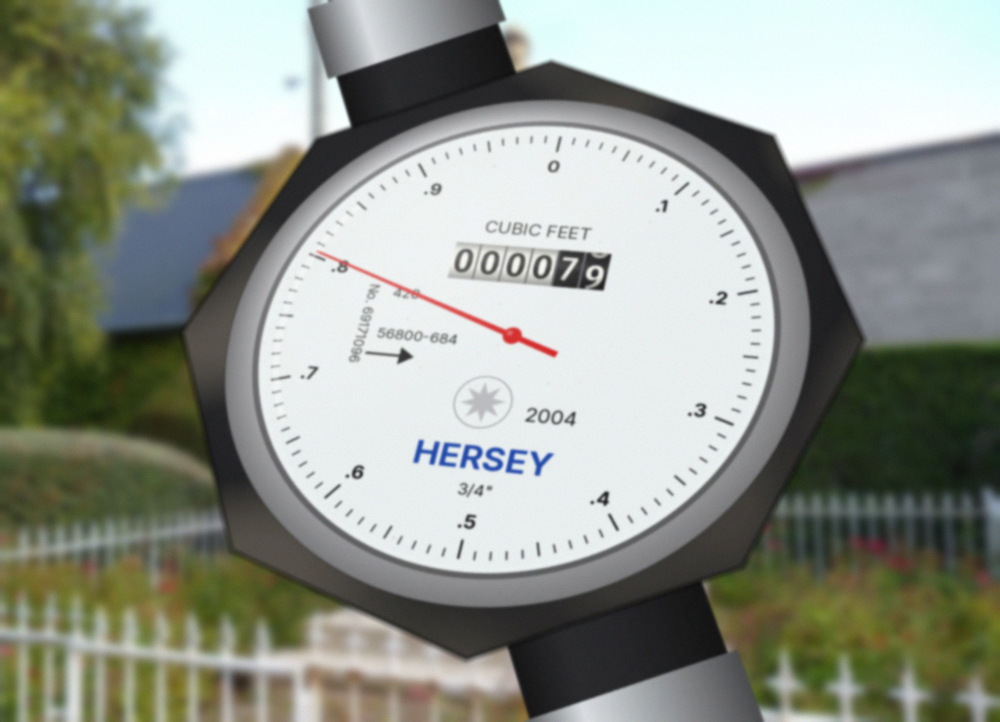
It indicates 78.80 ft³
